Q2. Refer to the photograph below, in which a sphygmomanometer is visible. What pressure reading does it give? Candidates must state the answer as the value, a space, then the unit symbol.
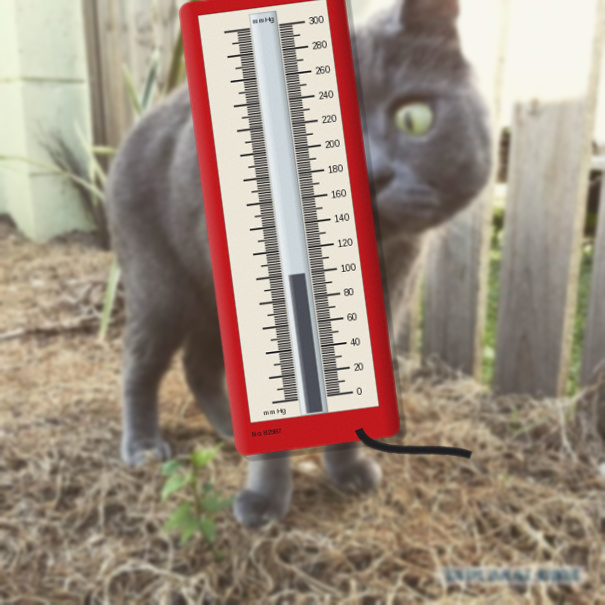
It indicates 100 mmHg
